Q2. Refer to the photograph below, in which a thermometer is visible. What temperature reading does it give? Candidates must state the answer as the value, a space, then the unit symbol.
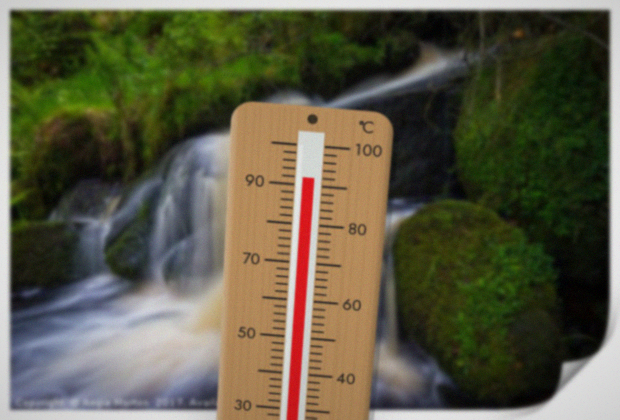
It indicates 92 °C
